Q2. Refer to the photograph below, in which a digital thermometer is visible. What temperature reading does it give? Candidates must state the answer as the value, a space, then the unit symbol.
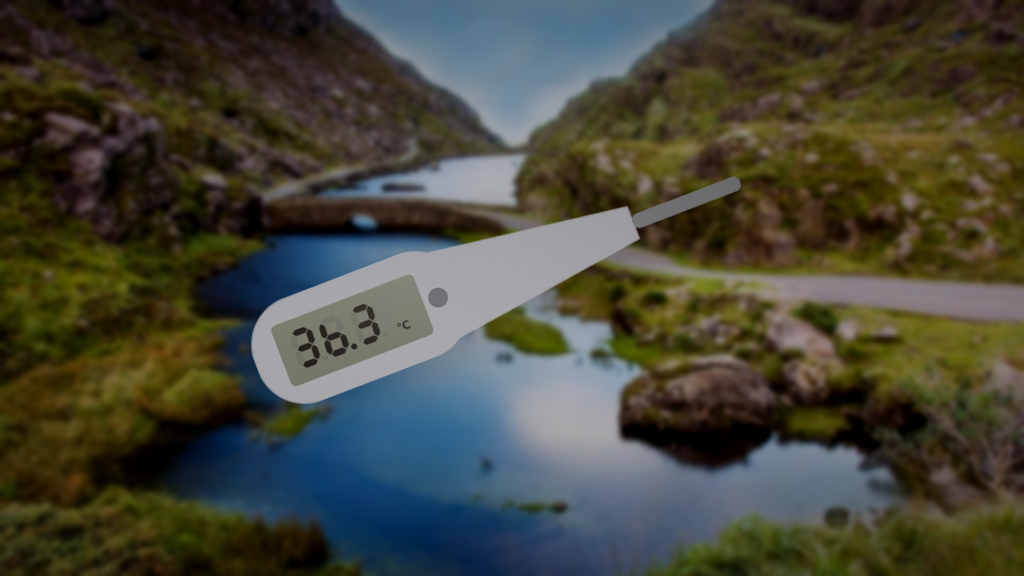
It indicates 36.3 °C
